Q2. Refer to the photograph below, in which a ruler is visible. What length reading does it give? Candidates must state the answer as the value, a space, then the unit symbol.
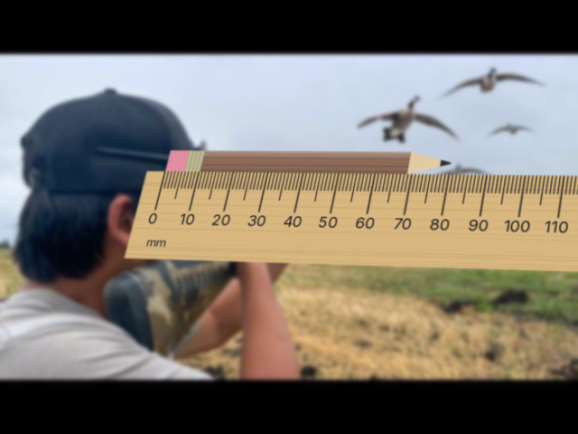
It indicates 80 mm
